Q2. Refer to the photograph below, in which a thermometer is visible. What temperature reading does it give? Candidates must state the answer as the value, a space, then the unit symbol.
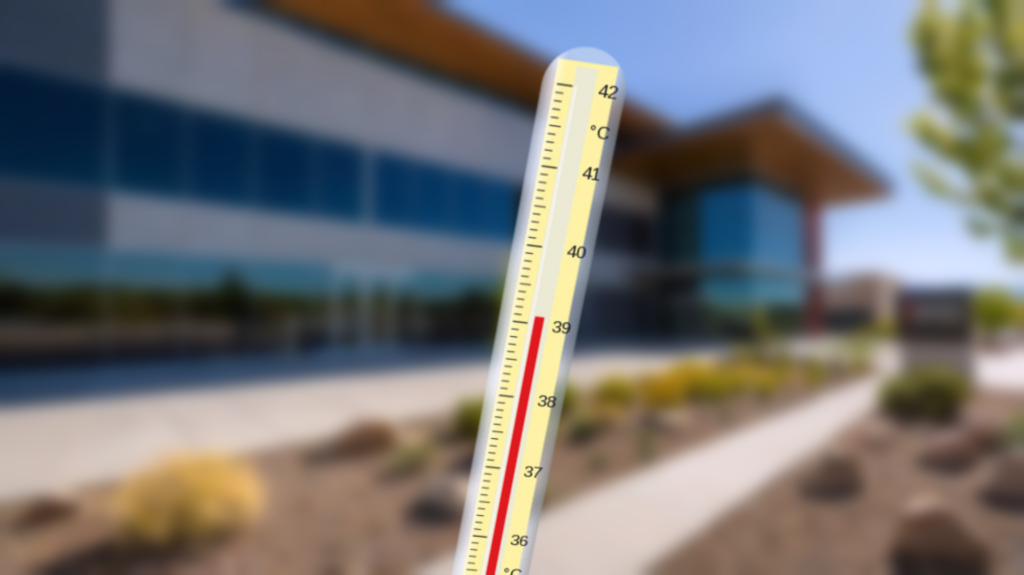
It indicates 39.1 °C
